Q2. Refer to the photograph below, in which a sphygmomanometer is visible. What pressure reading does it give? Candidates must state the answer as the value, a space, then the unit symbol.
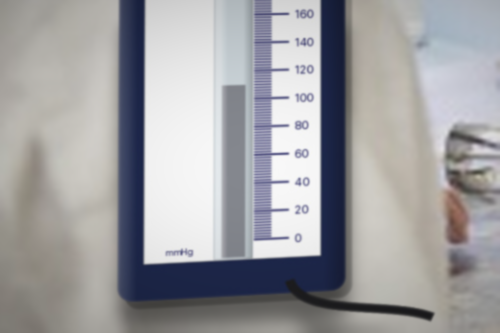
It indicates 110 mmHg
